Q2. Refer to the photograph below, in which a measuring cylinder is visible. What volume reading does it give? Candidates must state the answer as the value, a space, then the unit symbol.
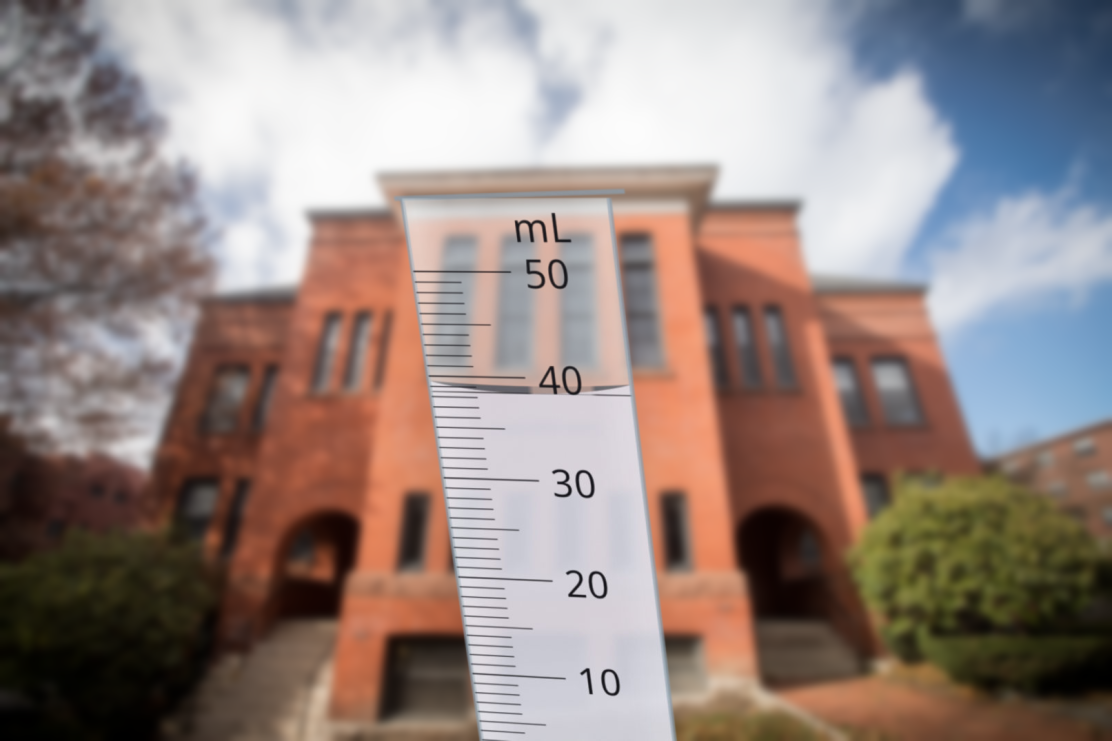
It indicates 38.5 mL
